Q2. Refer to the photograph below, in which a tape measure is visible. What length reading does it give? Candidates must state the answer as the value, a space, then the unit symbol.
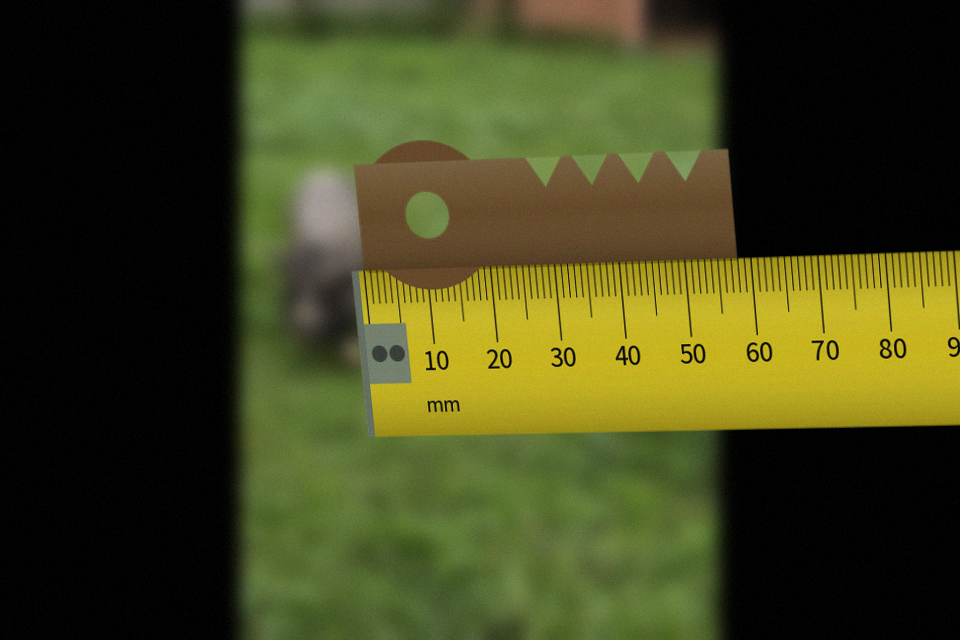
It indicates 58 mm
